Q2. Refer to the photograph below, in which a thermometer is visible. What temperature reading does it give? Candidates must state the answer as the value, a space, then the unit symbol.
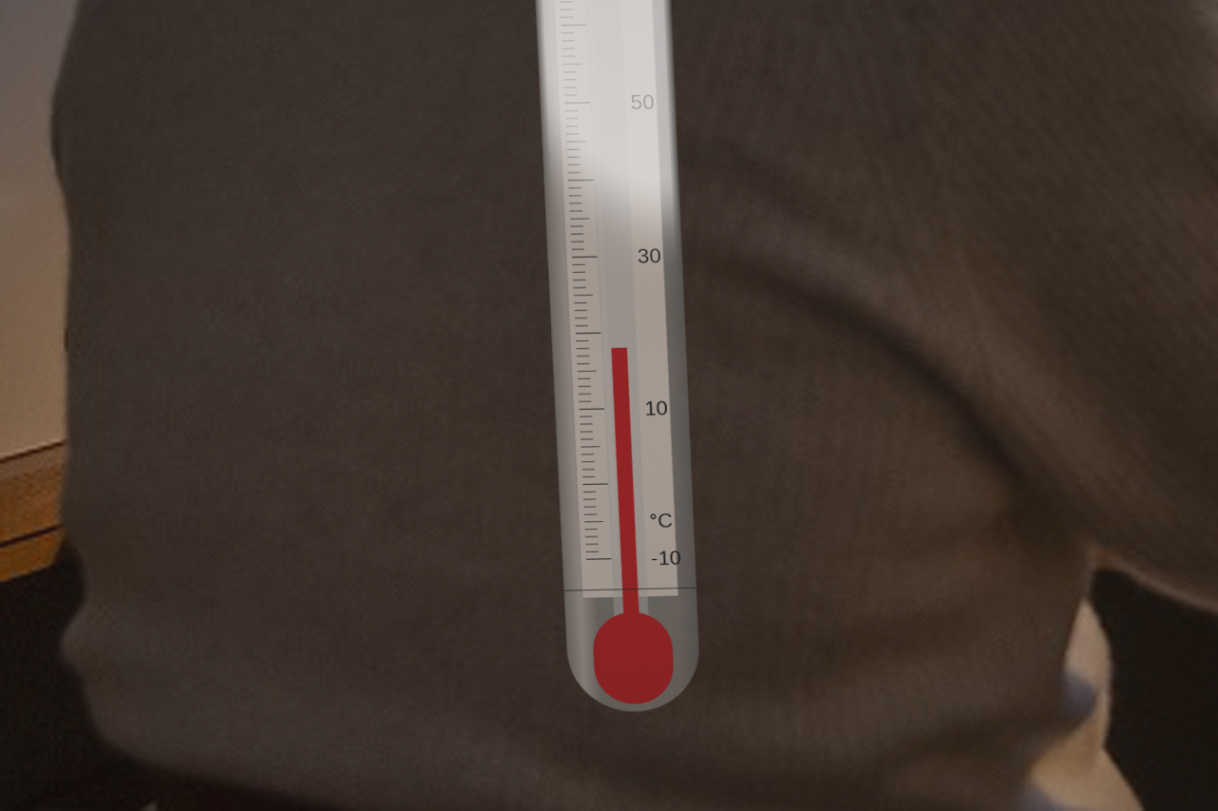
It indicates 18 °C
